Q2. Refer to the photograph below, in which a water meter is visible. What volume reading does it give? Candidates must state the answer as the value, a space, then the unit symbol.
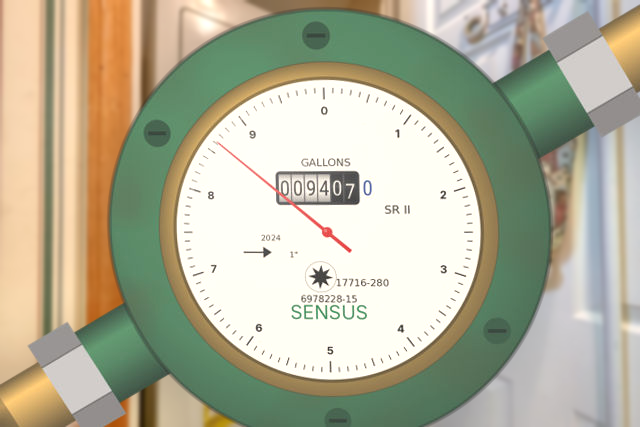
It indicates 94068.6 gal
